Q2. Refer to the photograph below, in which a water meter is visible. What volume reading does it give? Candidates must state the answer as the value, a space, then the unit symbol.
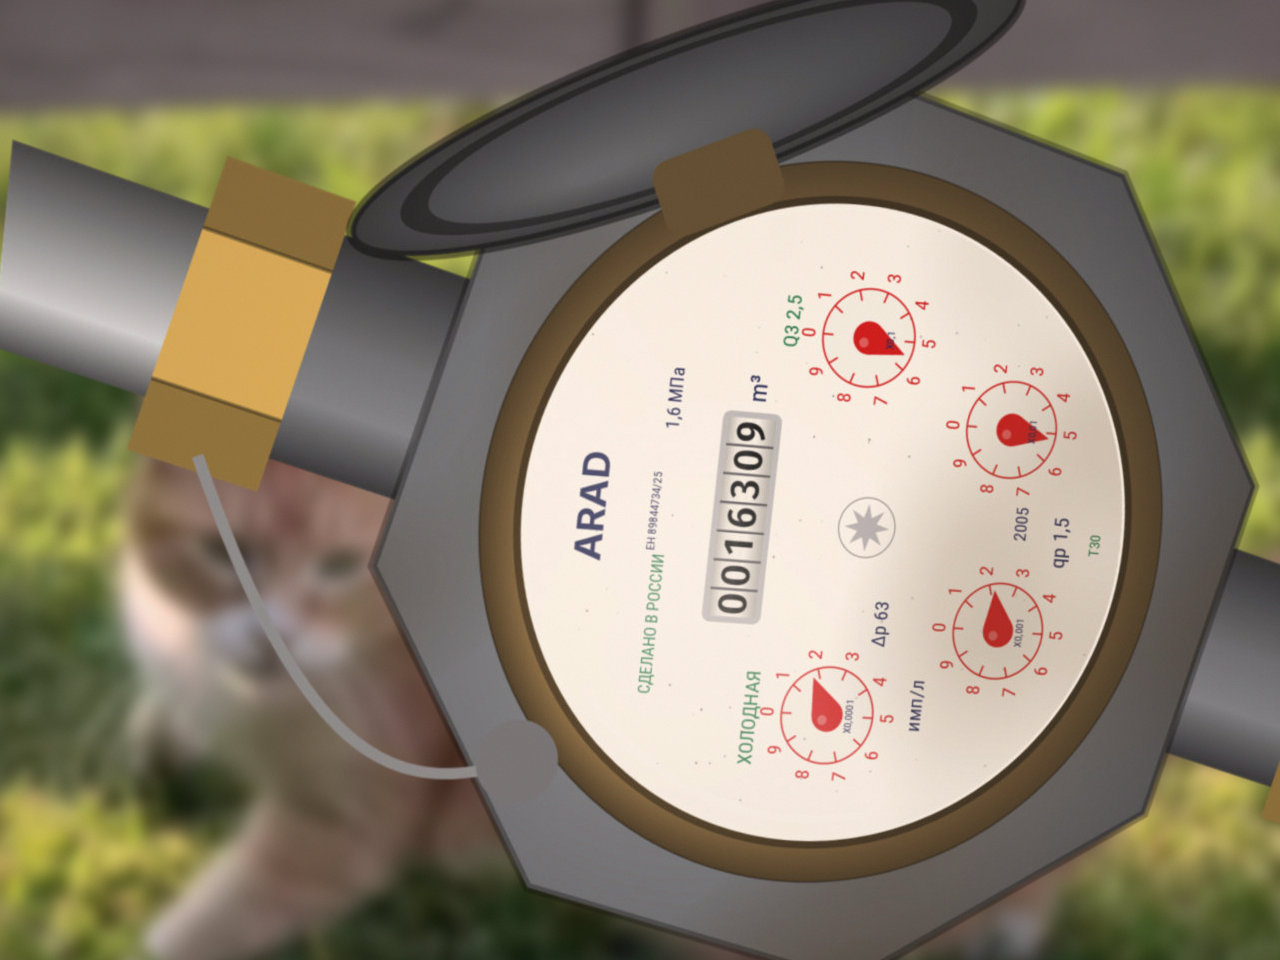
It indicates 16309.5521 m³
